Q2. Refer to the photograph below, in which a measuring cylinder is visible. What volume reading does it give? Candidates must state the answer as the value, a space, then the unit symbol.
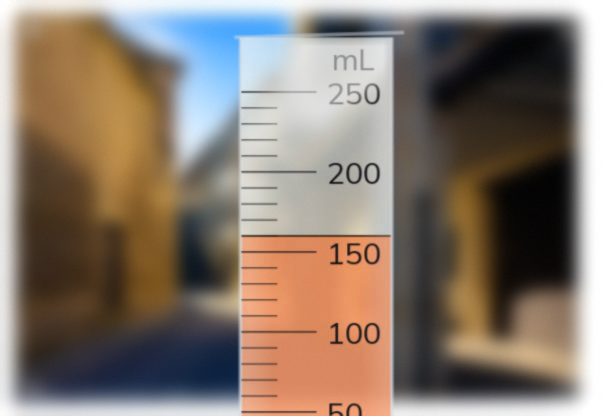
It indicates 160 mL
